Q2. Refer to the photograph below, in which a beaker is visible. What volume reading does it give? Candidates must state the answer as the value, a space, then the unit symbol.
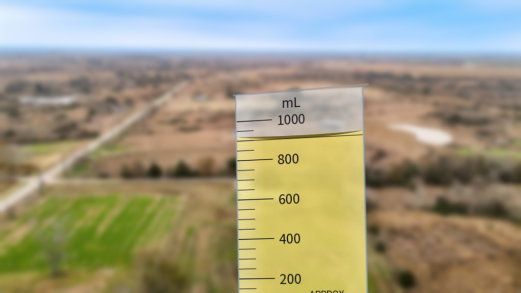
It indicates 900 mL
